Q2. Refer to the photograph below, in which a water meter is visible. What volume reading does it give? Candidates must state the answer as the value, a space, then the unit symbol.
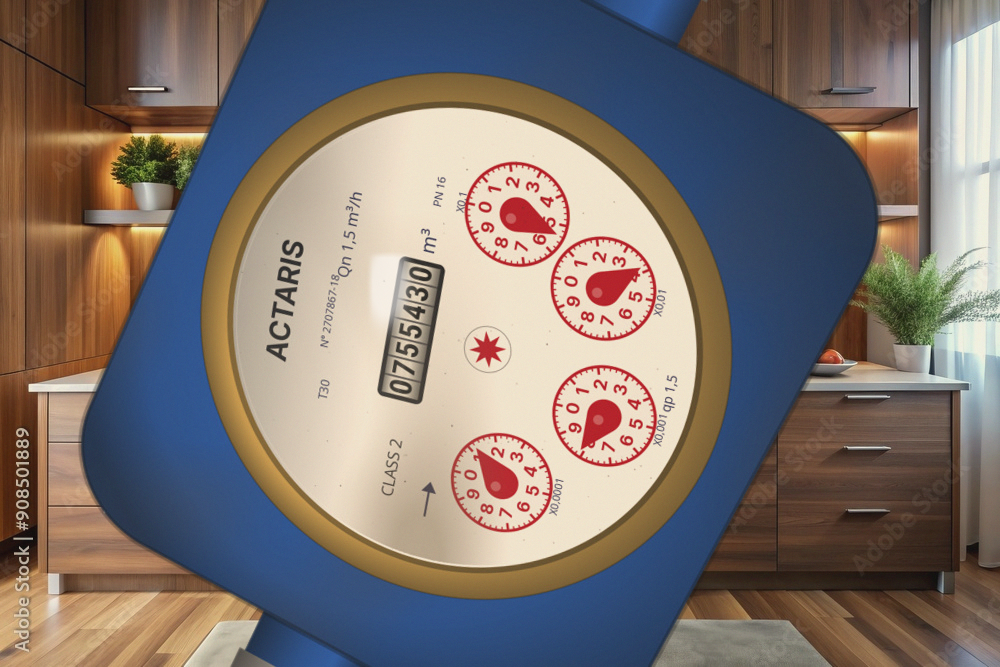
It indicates 755430.5381 m³
